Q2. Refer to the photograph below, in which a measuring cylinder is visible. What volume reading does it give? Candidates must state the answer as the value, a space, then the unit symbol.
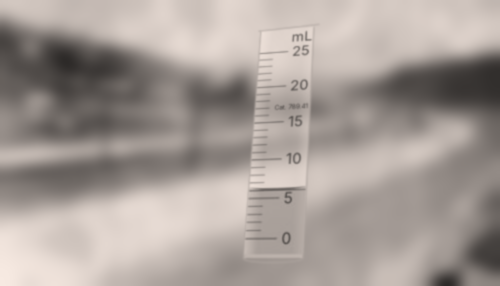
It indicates 6 mL
